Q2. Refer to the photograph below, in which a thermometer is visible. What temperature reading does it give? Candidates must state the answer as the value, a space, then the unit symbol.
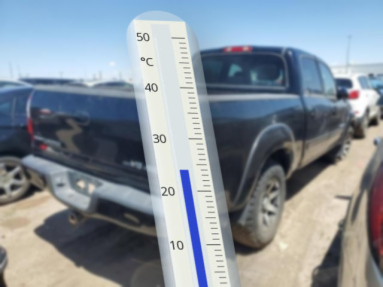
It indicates 24 °C
